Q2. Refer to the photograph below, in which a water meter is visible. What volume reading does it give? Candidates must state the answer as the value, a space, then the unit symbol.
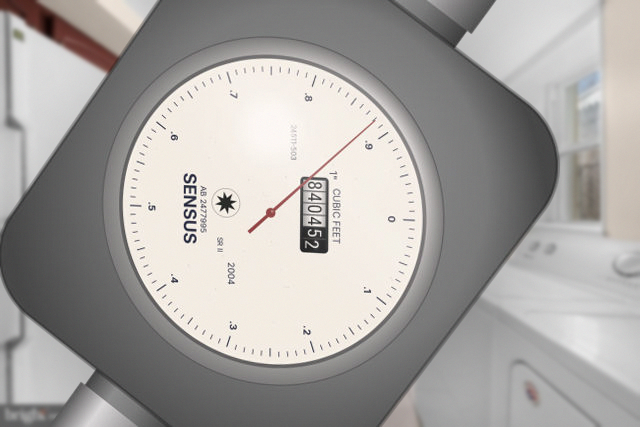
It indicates 840451.88 ft³
